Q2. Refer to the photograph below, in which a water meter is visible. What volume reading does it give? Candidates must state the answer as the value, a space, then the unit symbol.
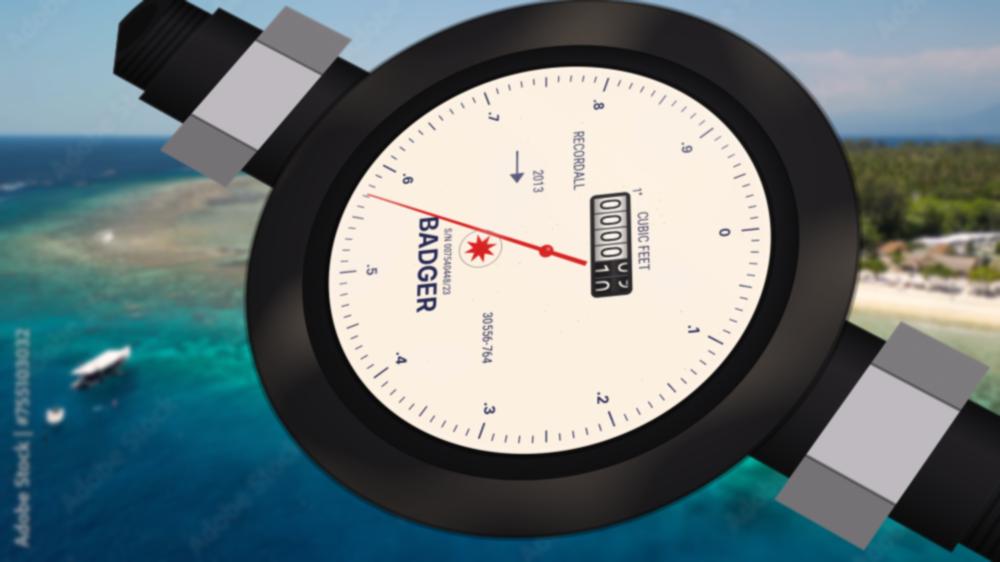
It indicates 9.57 ft³
